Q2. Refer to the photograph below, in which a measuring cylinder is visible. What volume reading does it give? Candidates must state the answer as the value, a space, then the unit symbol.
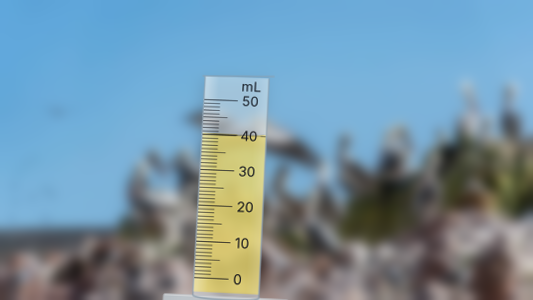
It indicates 40 mL
